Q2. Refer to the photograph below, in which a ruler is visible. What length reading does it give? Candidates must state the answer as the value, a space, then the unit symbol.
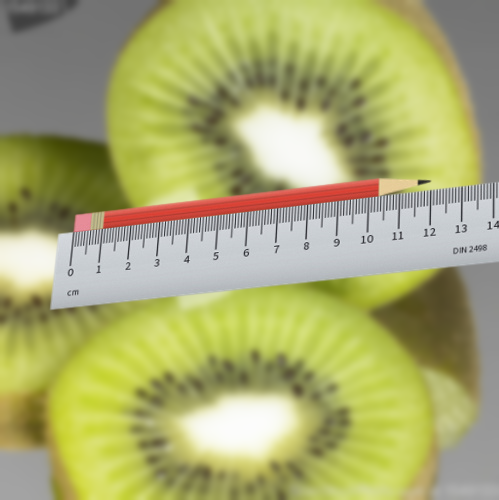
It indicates 12 cm
